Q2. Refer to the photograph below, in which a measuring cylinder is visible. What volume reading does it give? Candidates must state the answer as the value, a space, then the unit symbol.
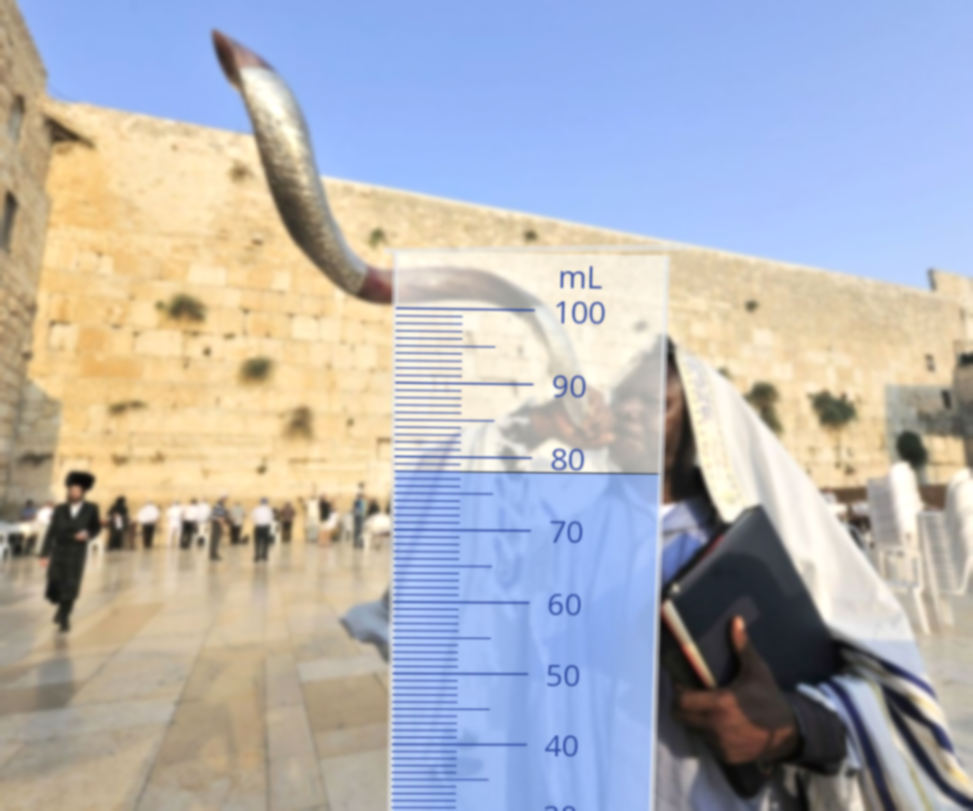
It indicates 78 mL
